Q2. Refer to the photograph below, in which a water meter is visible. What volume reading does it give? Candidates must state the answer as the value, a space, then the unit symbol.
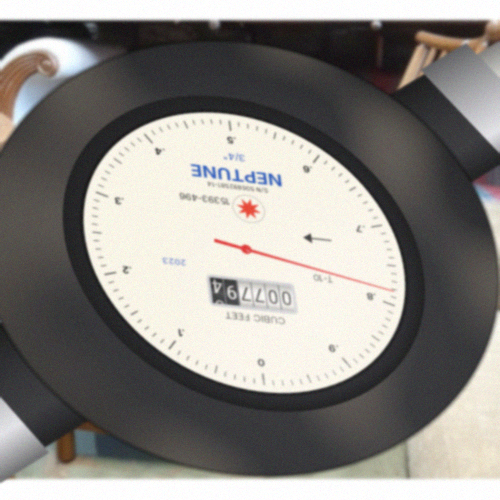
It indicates 7793.78 ft³
